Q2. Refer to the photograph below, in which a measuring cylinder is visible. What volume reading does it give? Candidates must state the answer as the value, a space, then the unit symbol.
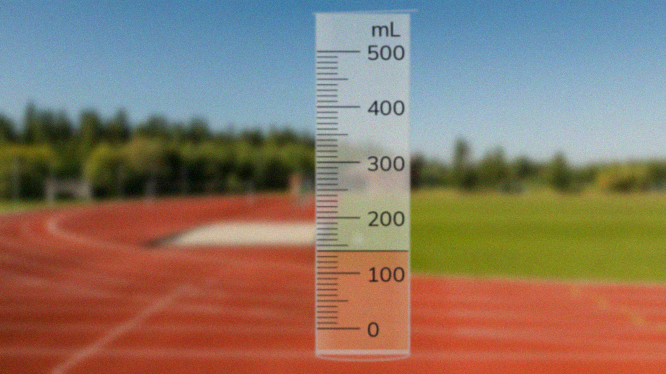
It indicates 140 mL
